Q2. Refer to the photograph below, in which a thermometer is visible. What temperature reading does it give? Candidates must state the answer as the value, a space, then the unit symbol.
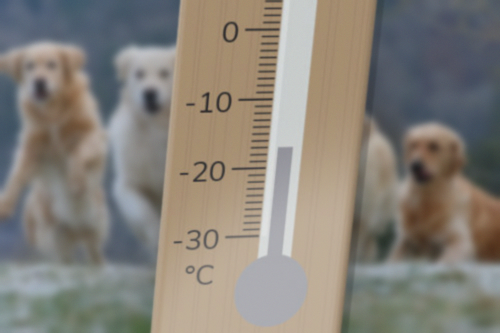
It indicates -17 °C
